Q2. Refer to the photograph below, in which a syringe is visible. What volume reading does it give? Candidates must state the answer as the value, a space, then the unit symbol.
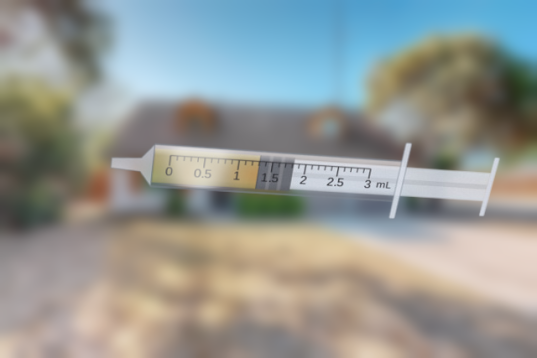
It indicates 1.3 mL
